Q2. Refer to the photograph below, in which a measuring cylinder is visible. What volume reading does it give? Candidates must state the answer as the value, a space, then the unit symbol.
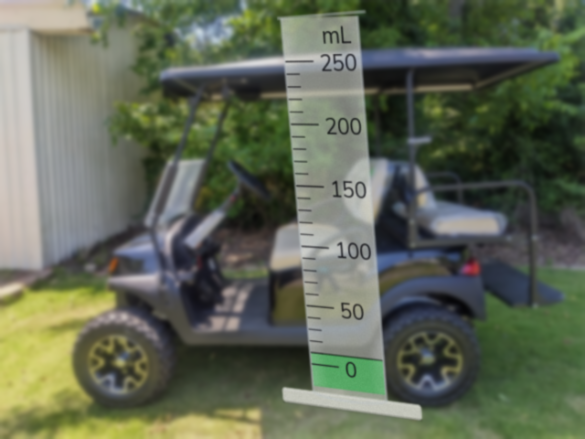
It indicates 10 mL
